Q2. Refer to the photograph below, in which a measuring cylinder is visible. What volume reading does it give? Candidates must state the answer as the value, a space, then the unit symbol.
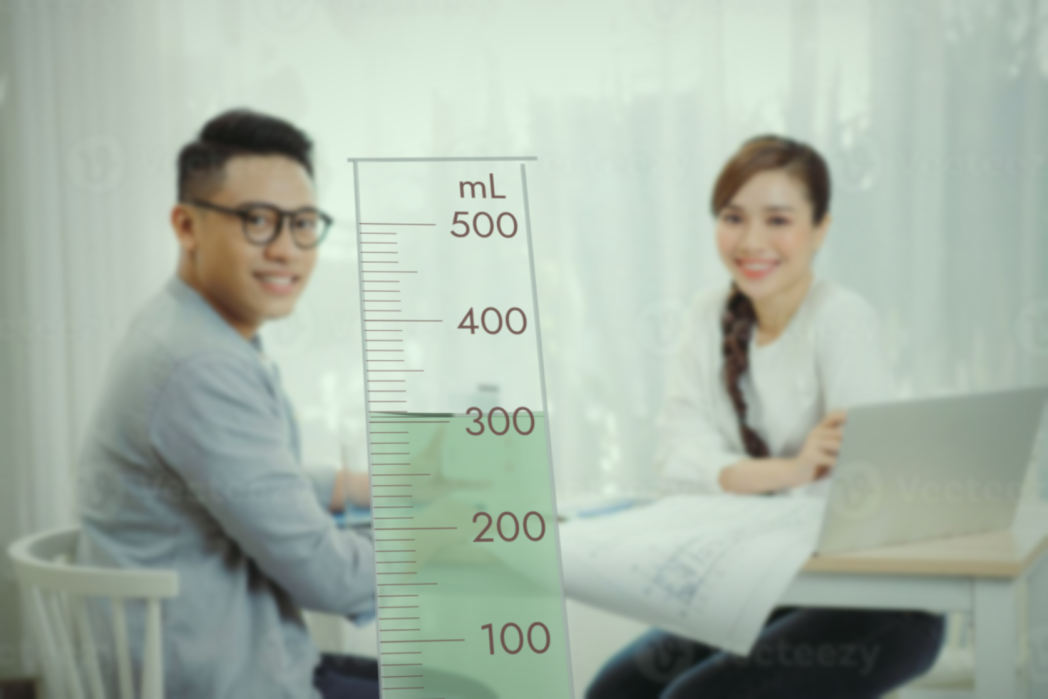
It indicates 305 mL
